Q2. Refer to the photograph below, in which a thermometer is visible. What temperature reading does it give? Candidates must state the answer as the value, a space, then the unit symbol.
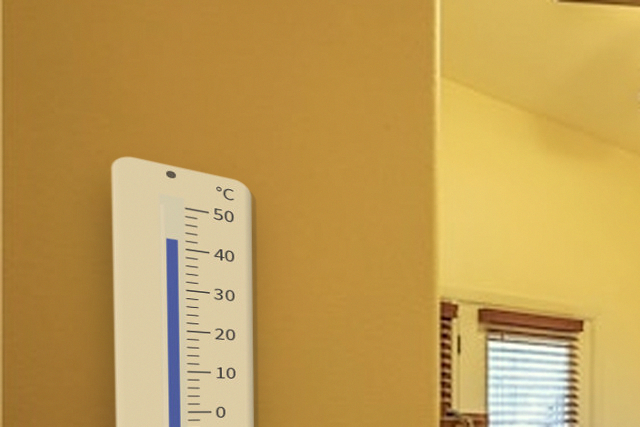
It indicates 42 °C
